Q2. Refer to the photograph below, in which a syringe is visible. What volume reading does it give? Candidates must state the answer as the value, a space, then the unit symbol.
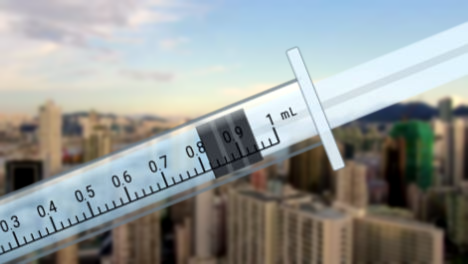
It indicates 0.82 mL
